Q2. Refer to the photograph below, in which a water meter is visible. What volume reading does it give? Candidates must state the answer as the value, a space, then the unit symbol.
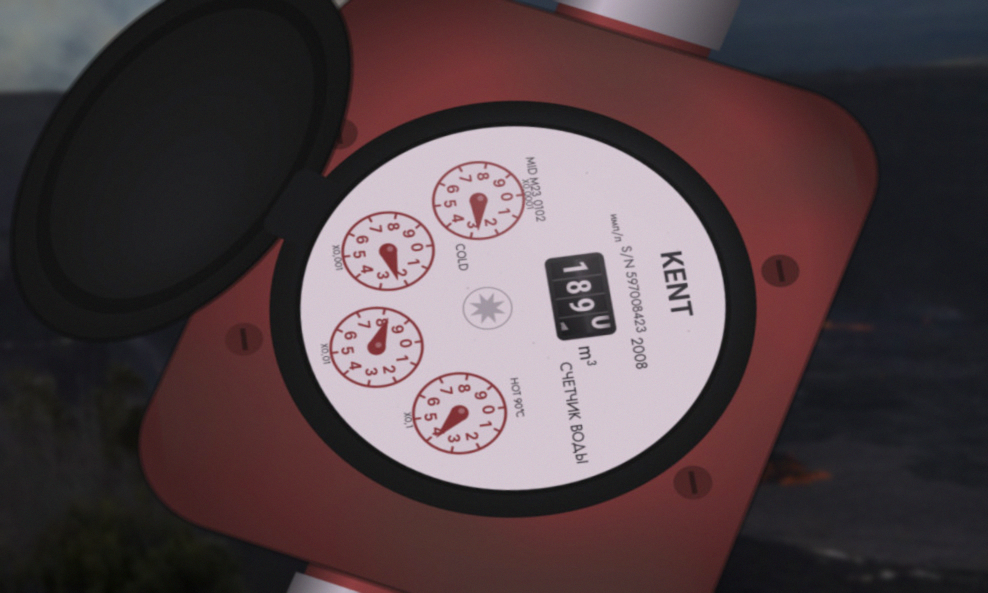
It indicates 1890.3822 m³
